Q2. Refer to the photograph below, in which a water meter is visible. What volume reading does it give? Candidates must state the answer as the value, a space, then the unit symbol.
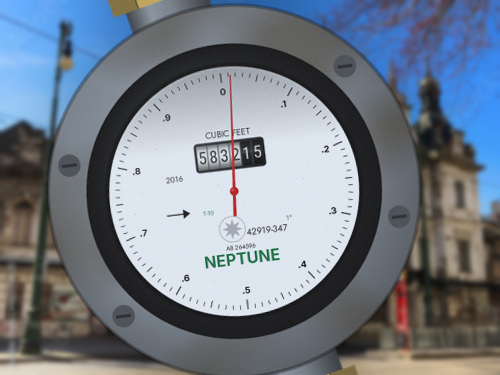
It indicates 583215.01 ft³
